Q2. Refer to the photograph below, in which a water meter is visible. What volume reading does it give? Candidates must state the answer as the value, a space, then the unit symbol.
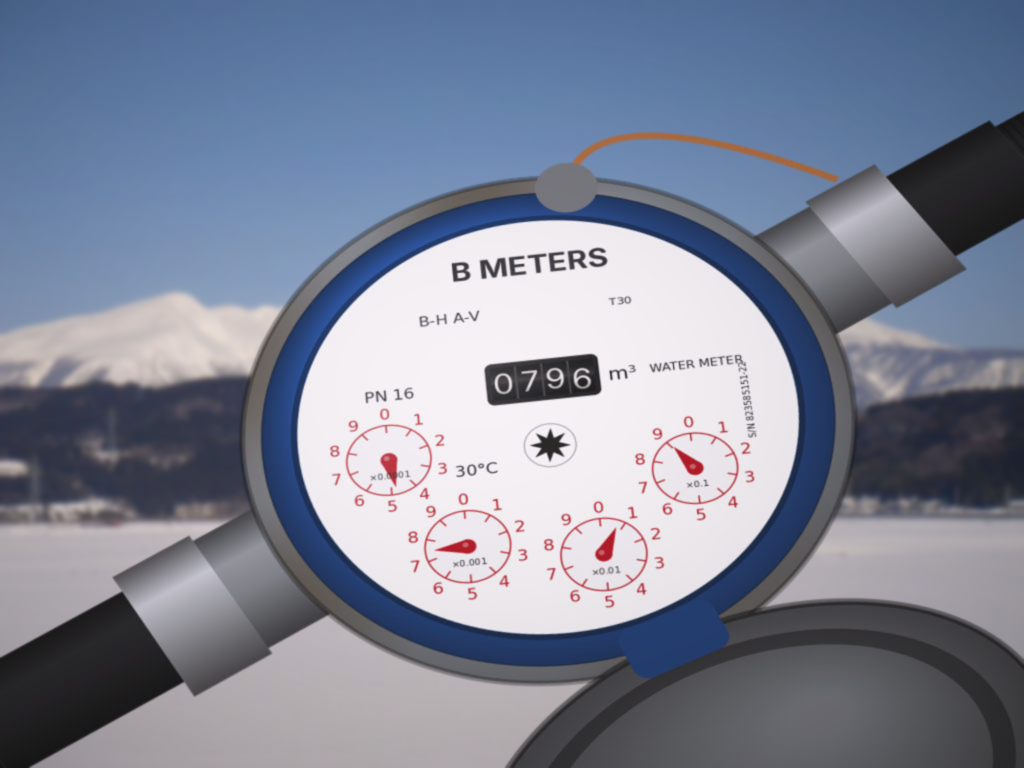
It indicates 795.9074 m³
